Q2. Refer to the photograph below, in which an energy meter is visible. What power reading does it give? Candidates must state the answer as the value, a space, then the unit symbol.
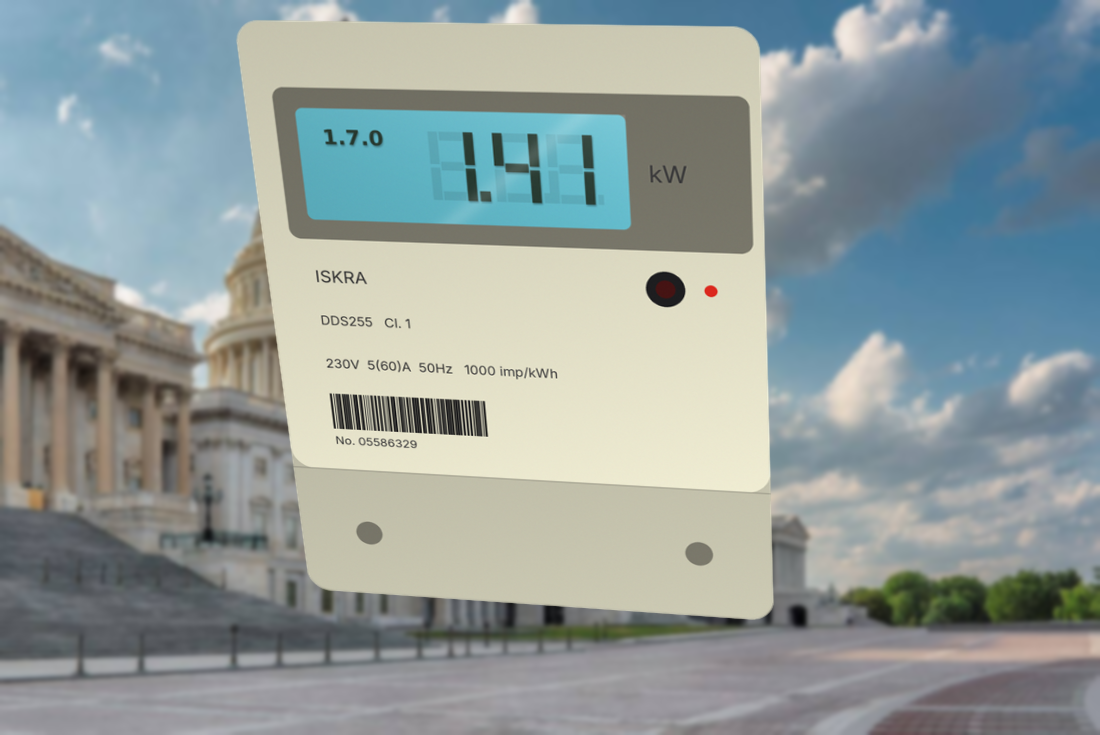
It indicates 1.41 kW
